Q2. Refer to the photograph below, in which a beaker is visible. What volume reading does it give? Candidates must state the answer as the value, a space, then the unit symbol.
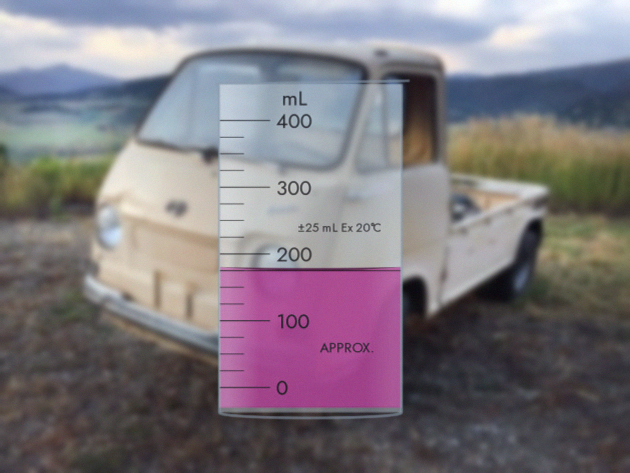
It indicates 175 mL
